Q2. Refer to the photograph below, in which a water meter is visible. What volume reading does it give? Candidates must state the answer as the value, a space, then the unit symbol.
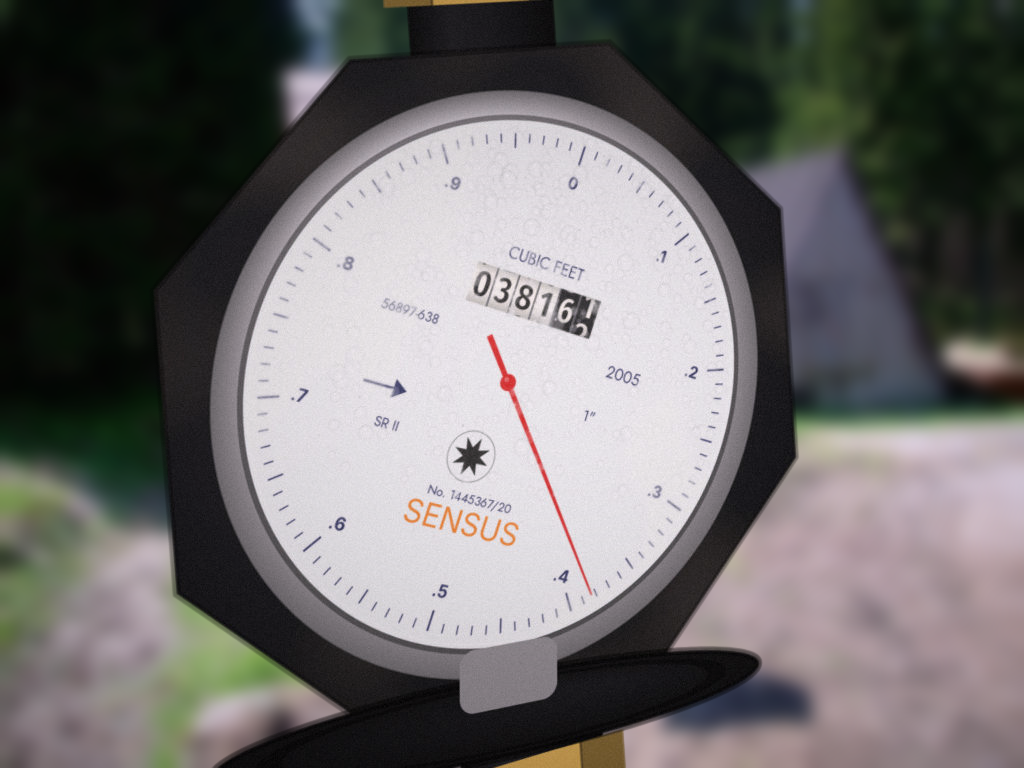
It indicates 38161.38 ft³
